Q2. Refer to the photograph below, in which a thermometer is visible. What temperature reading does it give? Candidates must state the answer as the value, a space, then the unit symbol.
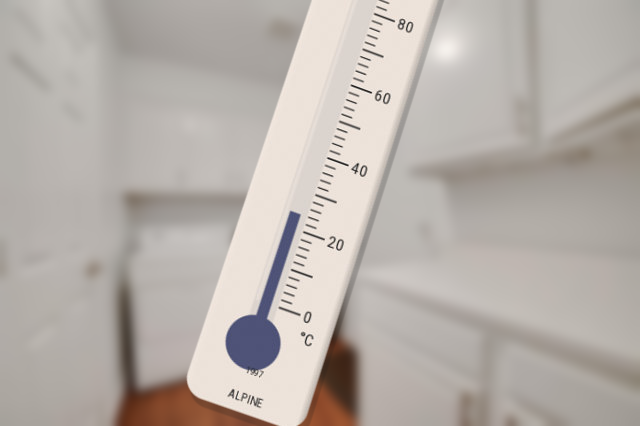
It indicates 24 °C
